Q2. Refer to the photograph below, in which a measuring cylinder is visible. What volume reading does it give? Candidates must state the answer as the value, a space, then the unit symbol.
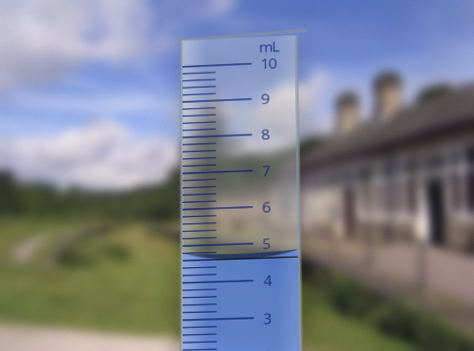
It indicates 4.6 mL
